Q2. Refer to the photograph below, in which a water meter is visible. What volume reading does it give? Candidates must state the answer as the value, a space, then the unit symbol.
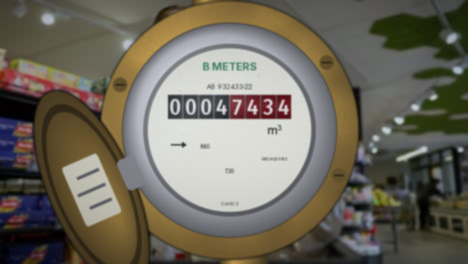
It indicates 4.7434 m³
